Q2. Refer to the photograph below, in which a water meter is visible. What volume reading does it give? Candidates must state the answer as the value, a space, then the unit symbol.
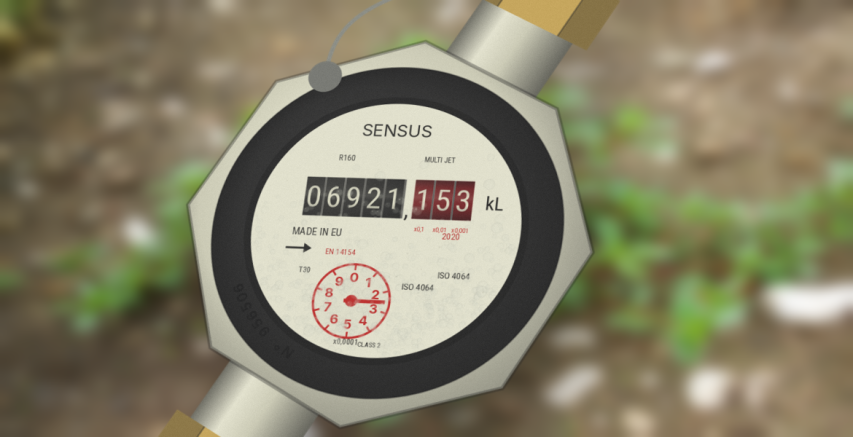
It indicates 6921.1532 kL
